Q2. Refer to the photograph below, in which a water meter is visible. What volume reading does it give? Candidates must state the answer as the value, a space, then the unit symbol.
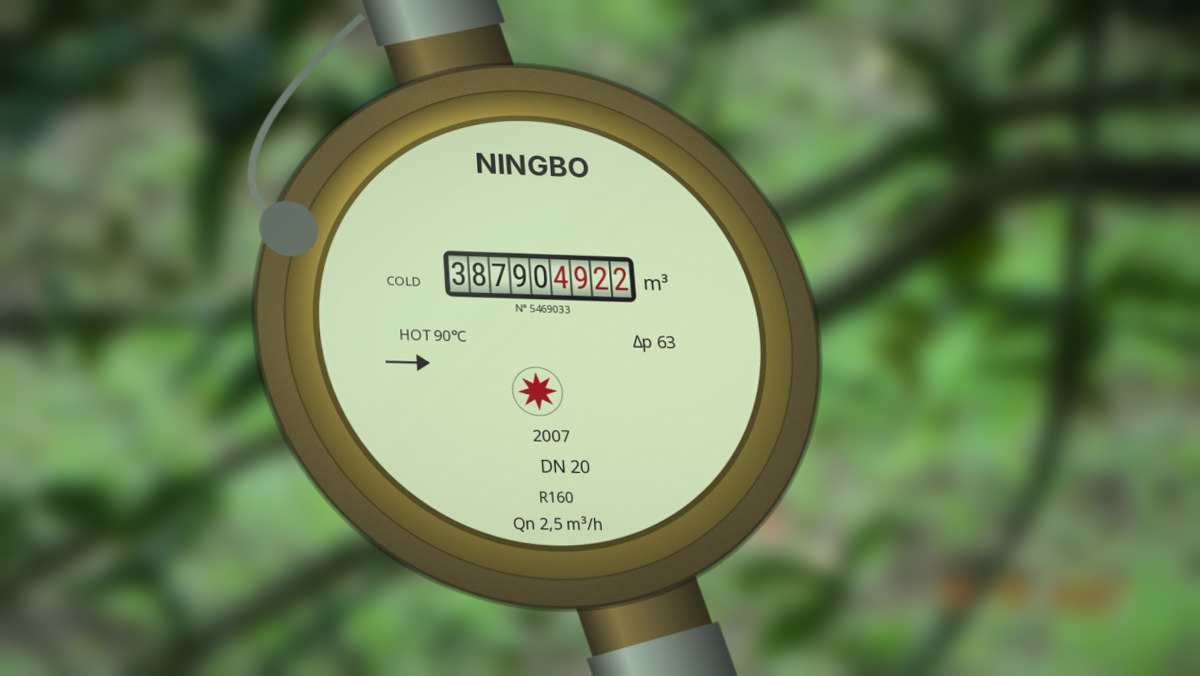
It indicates 38790.4922 m³
